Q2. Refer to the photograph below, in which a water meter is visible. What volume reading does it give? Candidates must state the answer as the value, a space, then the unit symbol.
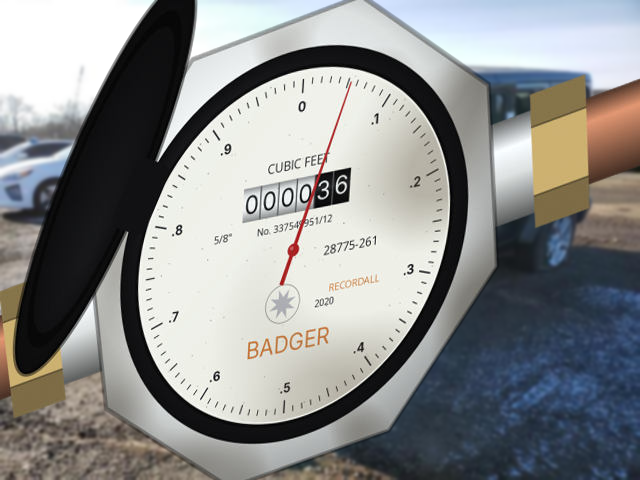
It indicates 36.05 ft³
